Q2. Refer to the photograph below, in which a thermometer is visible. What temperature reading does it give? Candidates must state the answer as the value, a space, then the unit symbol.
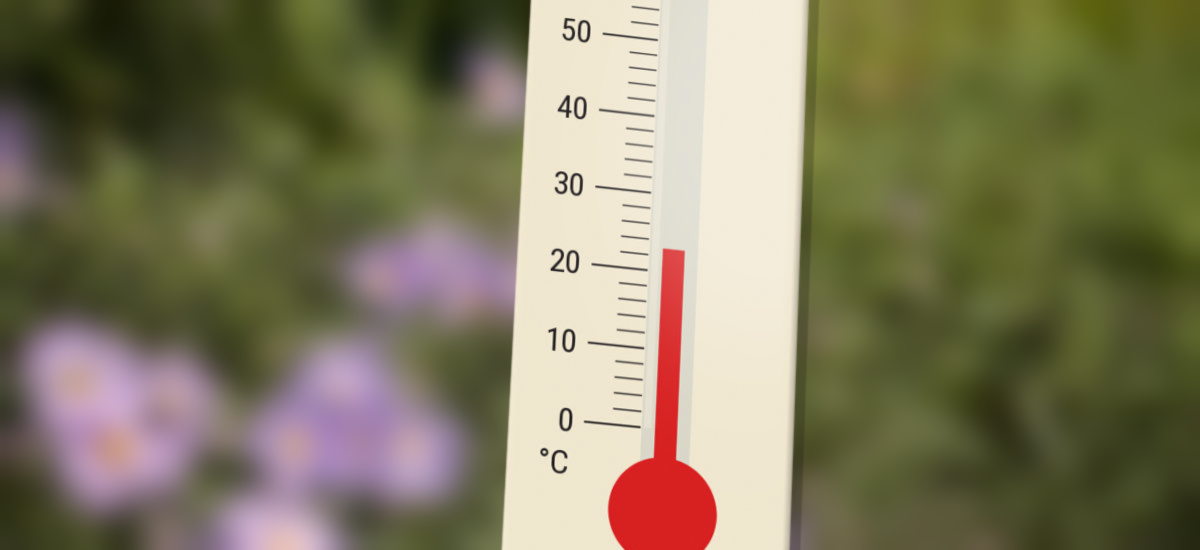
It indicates 23 °C
